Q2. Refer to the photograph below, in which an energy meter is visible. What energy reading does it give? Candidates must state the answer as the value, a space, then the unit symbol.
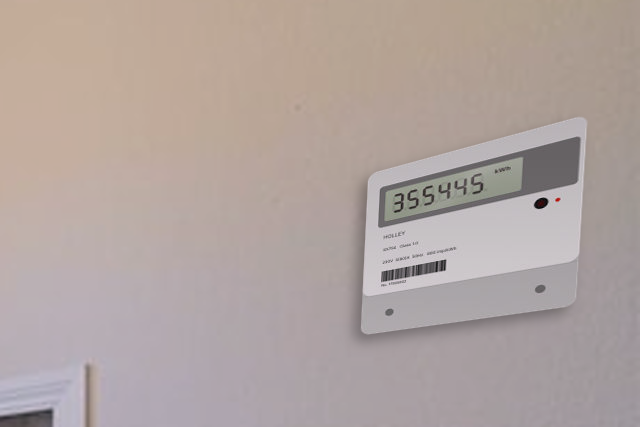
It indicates 355445 kWh
